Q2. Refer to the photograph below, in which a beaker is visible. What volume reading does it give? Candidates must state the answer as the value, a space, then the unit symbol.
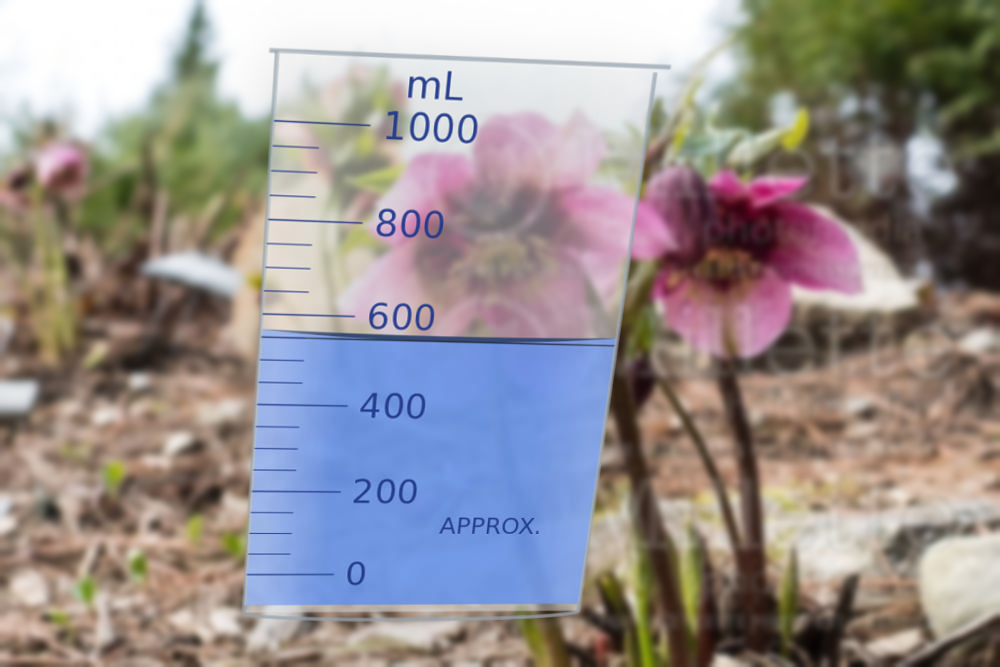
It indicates 550 mL
